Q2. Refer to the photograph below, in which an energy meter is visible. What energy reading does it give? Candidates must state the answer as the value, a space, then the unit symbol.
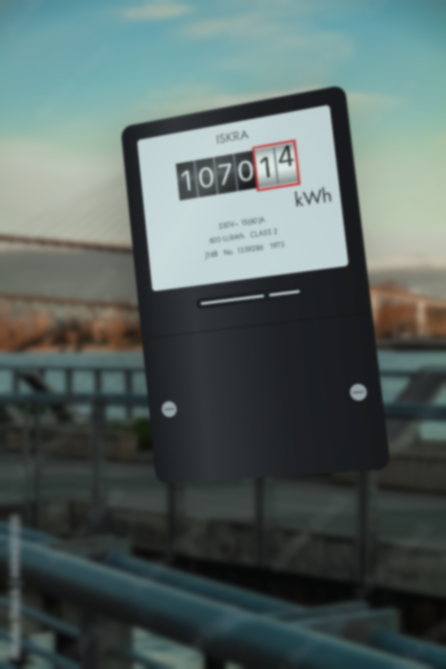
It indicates 1070.14 kWh
